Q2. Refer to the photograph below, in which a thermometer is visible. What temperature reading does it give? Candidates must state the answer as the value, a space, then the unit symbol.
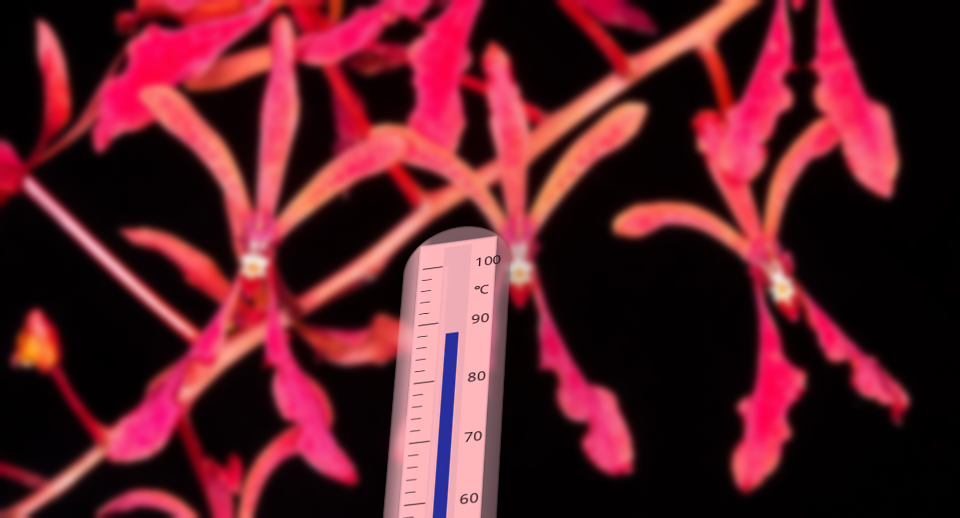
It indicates 88 °C
